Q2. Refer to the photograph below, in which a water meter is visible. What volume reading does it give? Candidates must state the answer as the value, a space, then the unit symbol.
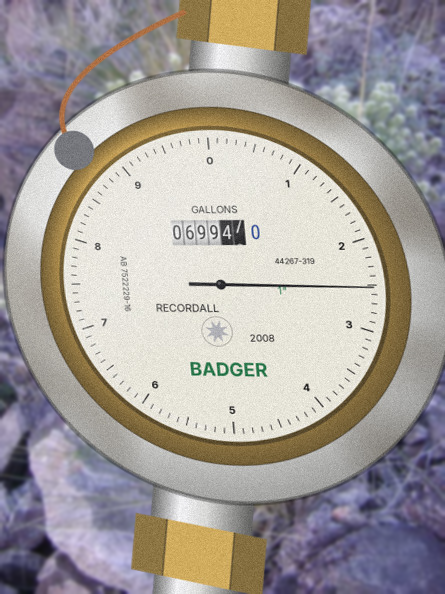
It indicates 699472.5 gal
